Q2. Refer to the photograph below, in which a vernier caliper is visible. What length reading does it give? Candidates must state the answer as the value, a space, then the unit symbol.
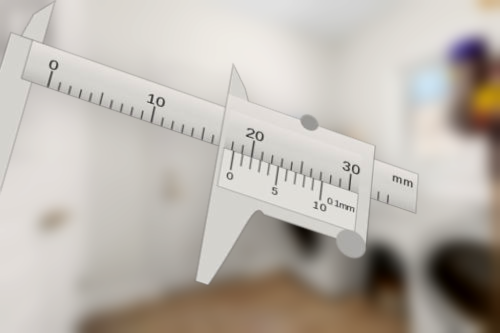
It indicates 18.2 mm
